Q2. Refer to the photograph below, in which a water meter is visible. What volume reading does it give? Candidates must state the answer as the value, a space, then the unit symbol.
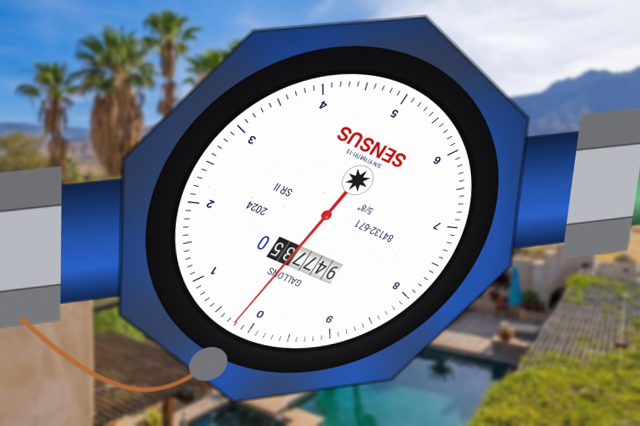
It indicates 9477350.2 gal
